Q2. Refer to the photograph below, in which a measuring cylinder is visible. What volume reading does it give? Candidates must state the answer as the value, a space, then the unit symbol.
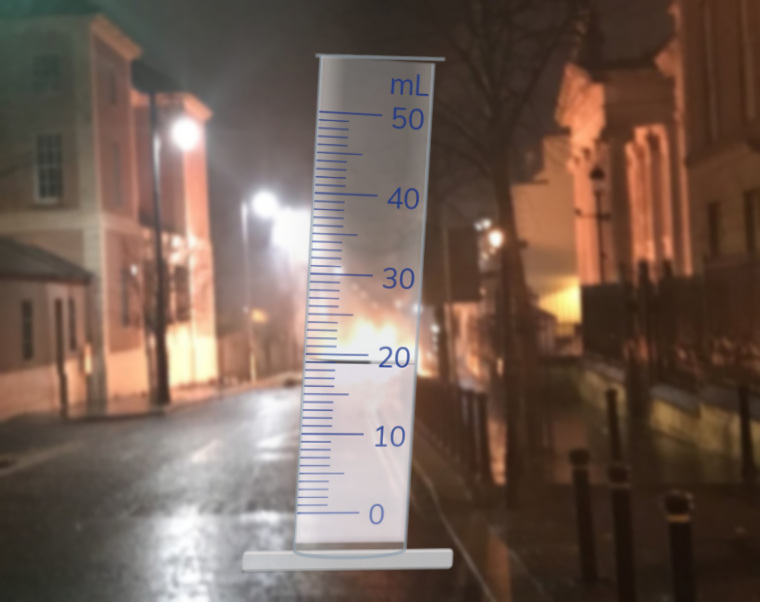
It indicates 19 mL
